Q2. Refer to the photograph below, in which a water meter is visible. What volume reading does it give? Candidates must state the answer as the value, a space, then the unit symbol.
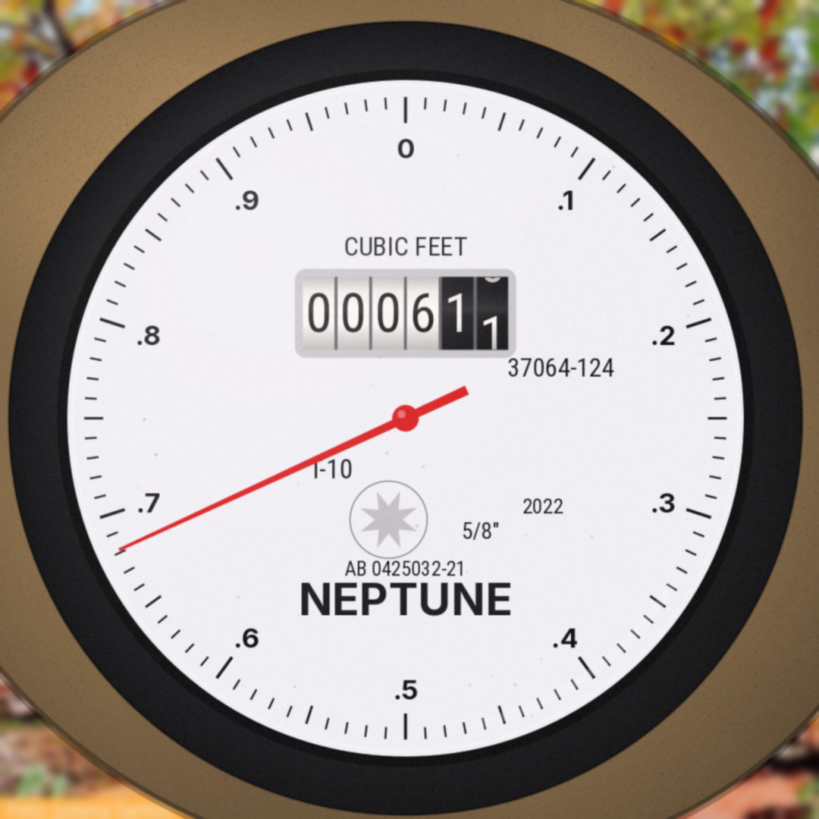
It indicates 610.68 ft³
